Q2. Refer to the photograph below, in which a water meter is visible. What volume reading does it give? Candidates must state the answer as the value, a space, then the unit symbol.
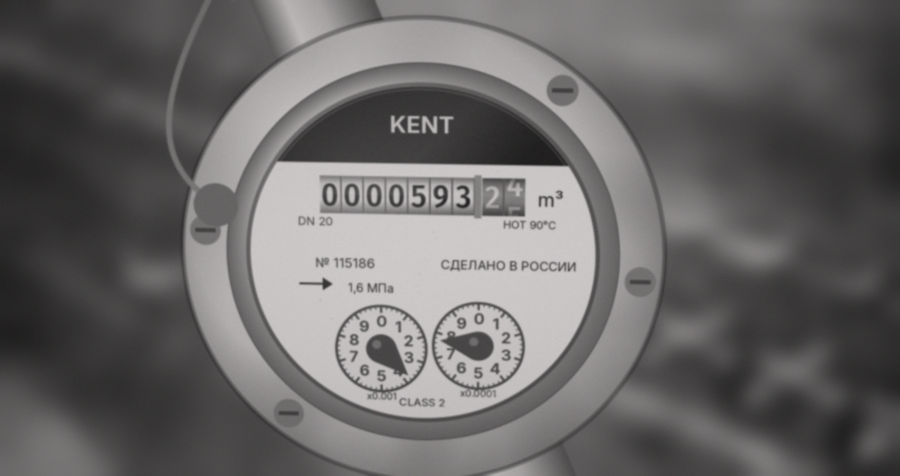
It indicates 593.2437 m³
